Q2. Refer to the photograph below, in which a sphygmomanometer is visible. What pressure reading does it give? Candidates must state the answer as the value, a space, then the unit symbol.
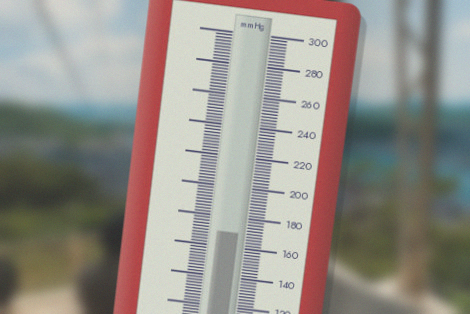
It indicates 170 mmHg
